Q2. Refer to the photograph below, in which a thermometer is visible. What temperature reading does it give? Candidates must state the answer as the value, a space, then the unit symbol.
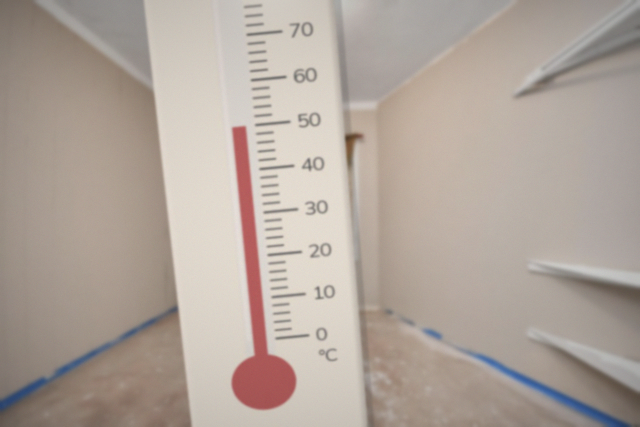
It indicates 50 °C
